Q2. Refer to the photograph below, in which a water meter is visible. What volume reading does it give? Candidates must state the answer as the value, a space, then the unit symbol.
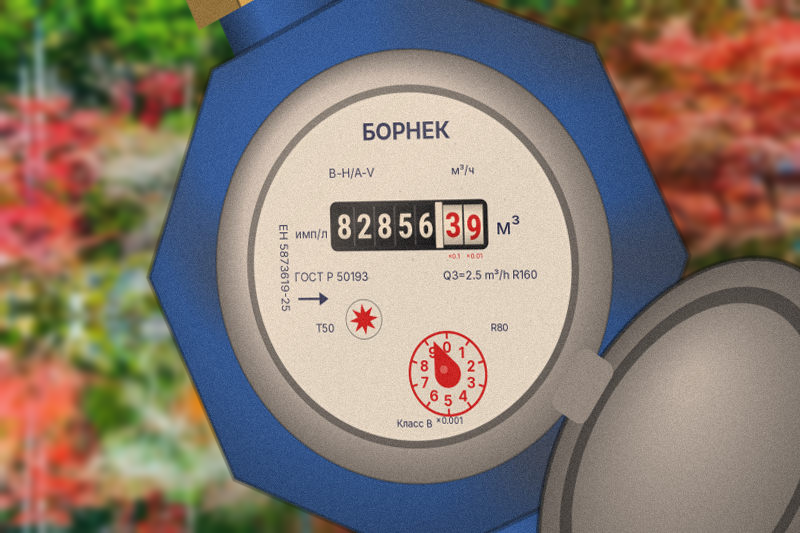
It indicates 82856.389 m³
